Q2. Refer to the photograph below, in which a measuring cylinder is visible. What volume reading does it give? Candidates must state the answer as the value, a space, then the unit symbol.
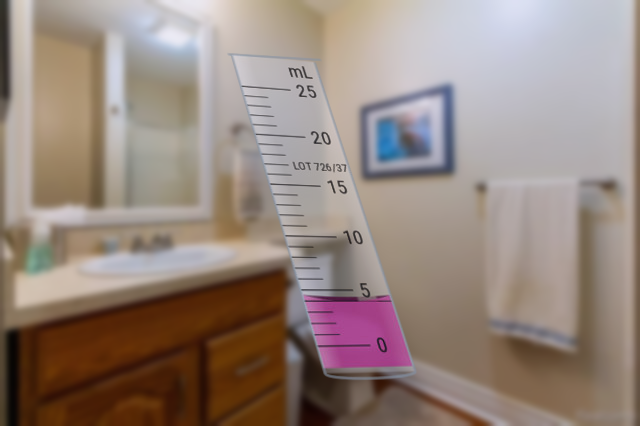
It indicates 4 mL
